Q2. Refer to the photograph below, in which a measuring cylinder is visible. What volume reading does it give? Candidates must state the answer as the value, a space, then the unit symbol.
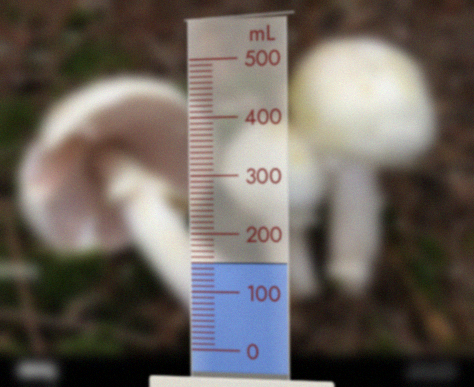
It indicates 150 mL
